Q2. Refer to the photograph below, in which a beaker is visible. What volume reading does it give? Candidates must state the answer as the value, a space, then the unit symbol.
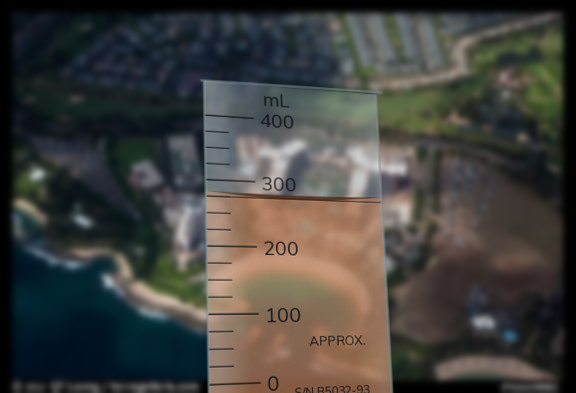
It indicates 275 mL
